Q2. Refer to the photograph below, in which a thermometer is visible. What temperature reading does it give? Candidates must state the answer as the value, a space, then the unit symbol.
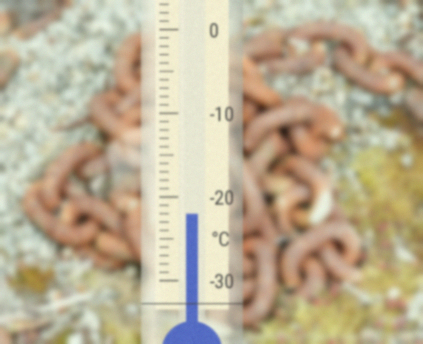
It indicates -22 °C
